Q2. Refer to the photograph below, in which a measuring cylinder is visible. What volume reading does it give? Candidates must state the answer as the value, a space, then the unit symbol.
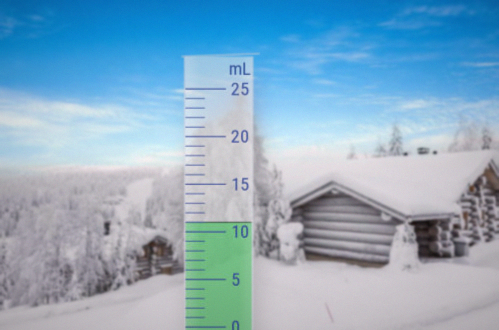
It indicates 11 mL
